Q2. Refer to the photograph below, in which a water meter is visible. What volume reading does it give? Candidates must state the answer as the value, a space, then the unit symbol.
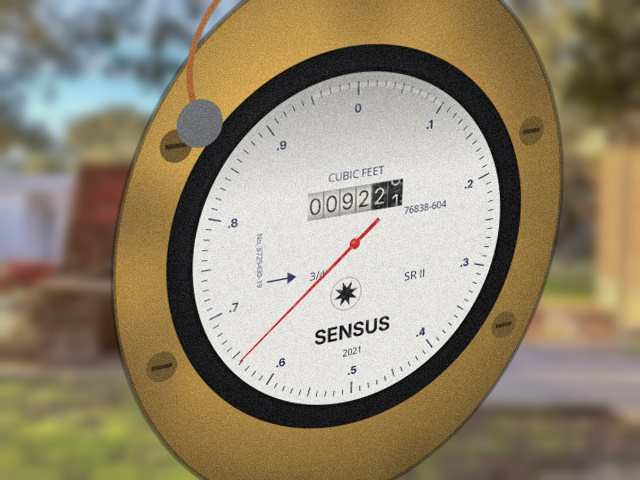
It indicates 9220.64 ft³
